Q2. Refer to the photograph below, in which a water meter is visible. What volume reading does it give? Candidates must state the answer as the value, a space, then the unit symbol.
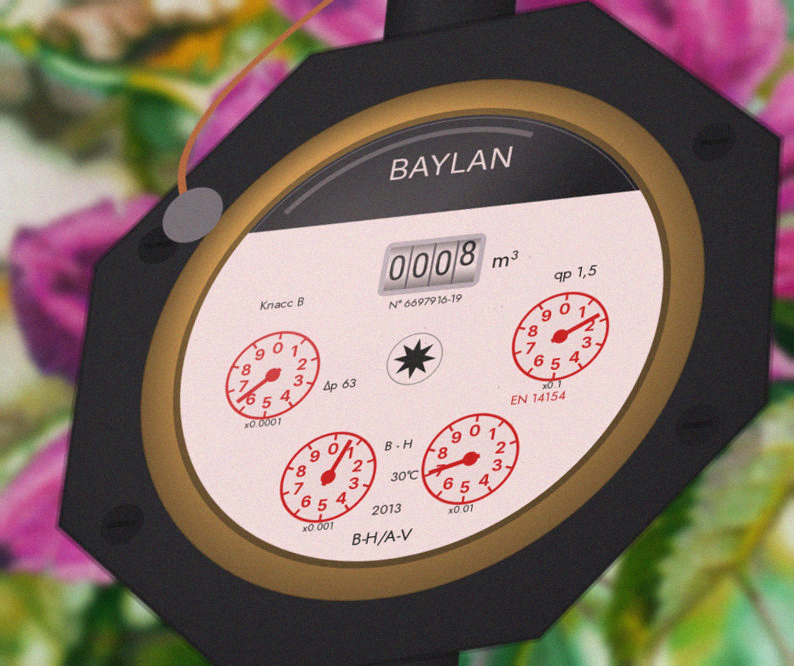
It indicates 8.1706 m³
